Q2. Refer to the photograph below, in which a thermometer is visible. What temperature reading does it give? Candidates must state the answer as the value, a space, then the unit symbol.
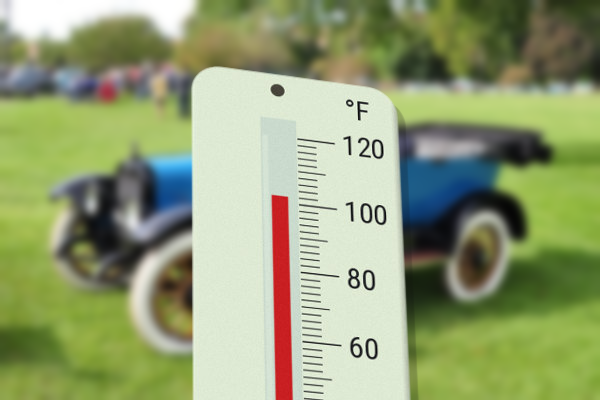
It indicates 102 °F
